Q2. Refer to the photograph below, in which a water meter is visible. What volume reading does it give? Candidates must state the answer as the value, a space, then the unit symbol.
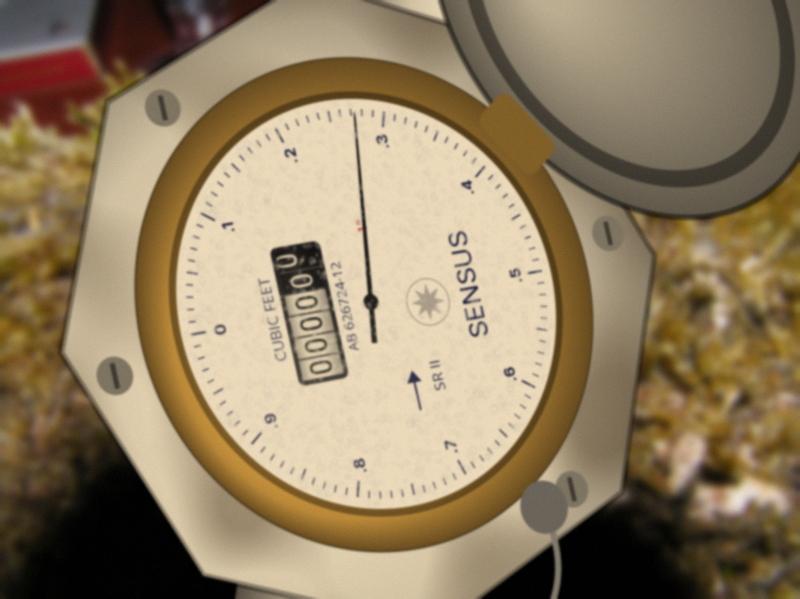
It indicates 0.27 ft³
